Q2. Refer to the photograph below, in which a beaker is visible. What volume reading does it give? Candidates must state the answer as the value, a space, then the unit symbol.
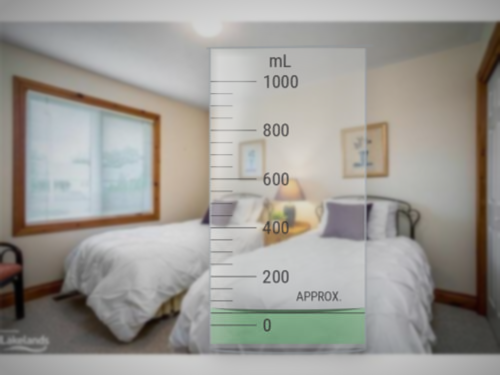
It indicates 50 mL
